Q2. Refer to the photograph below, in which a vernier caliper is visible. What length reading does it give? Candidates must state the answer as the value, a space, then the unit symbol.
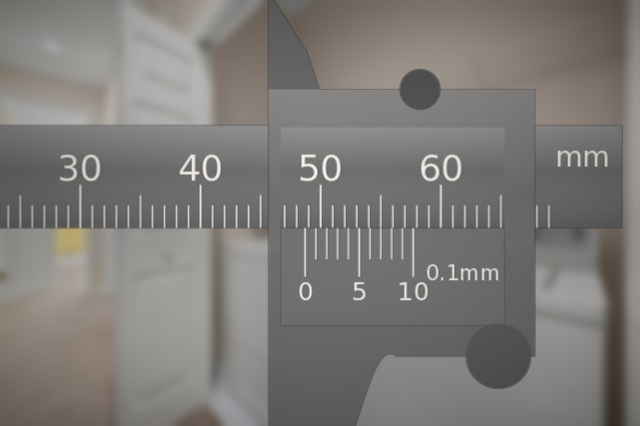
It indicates 48.7 mm
